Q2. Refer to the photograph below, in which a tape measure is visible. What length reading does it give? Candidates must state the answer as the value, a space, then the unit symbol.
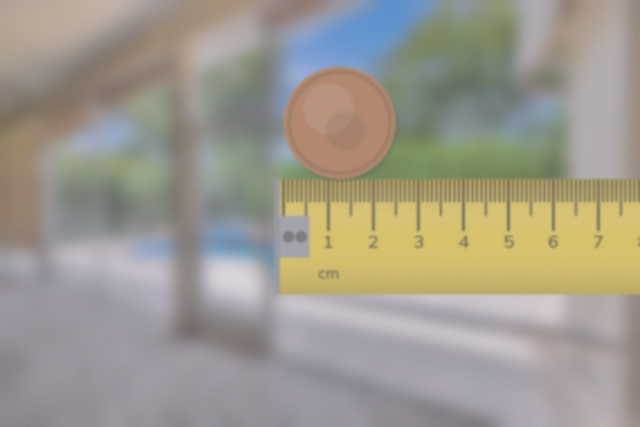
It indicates 2.5 cm
